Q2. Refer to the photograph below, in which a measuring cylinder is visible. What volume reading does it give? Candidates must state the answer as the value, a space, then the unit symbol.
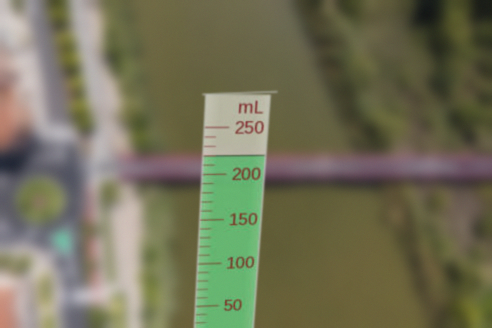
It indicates 220 mL
